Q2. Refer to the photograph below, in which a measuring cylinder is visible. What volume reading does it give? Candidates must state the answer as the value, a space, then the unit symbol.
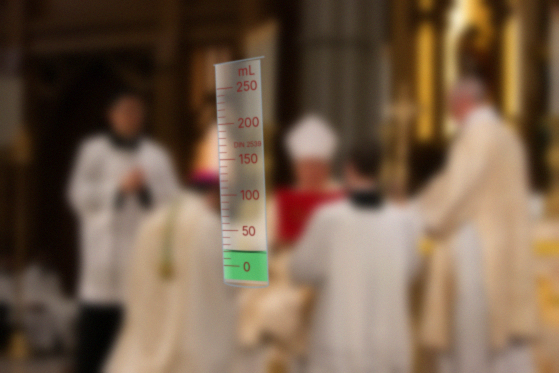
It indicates 20 mL
